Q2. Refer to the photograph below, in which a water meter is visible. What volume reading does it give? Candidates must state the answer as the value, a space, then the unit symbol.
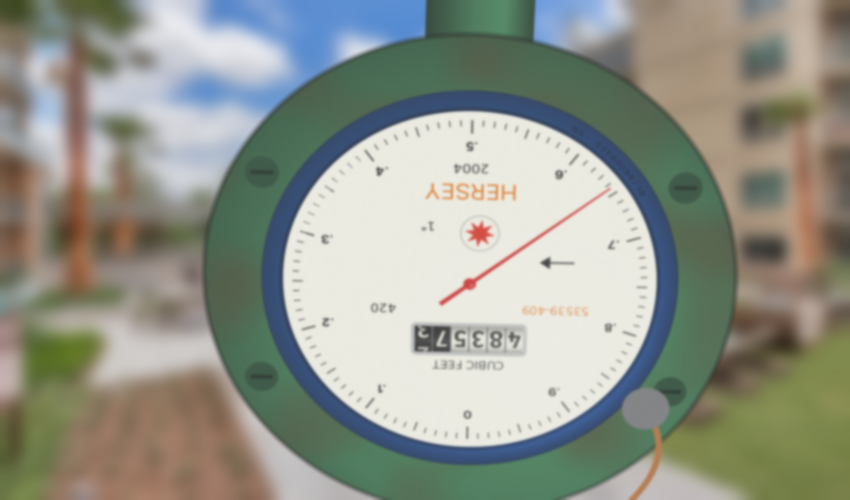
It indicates 483572.64 ft³
